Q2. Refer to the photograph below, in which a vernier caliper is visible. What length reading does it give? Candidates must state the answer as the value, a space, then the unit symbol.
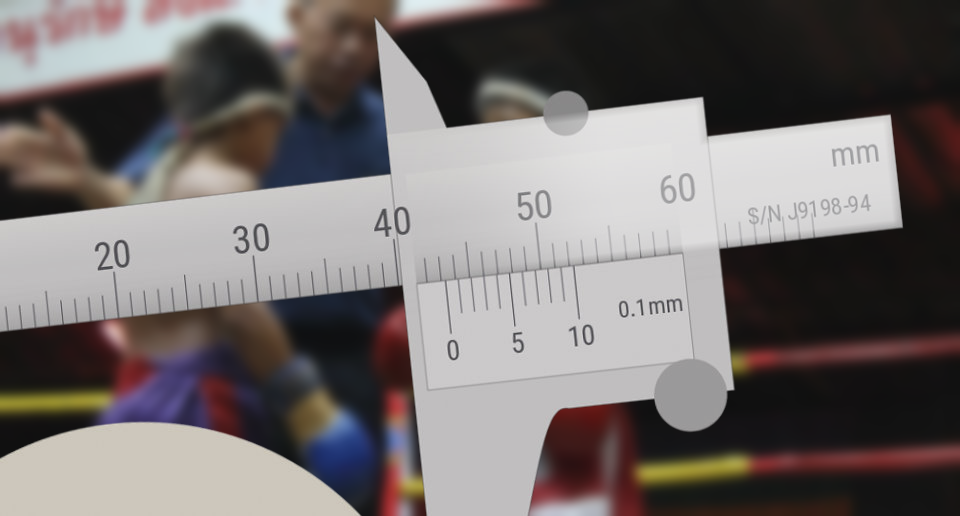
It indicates 43.3 mm
